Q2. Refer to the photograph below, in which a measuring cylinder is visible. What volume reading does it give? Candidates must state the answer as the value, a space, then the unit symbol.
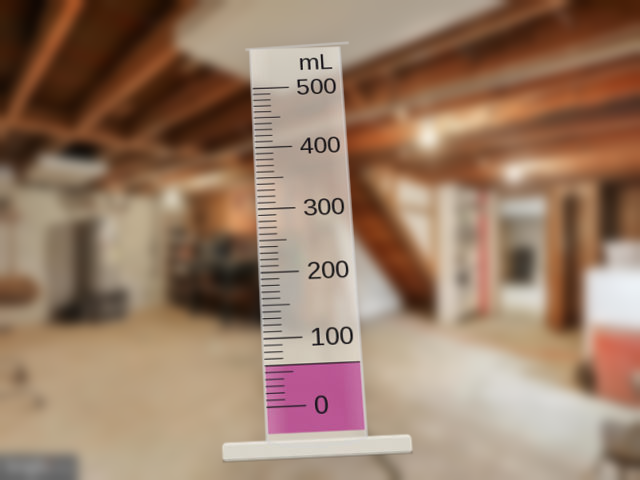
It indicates 60 mL
